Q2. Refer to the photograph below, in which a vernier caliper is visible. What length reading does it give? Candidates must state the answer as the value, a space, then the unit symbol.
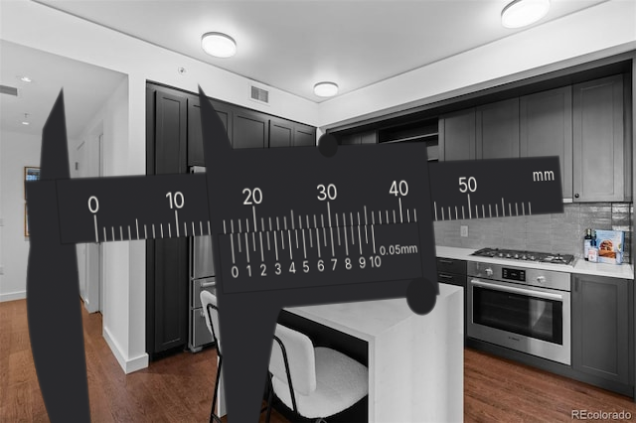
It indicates 16.8 mm
